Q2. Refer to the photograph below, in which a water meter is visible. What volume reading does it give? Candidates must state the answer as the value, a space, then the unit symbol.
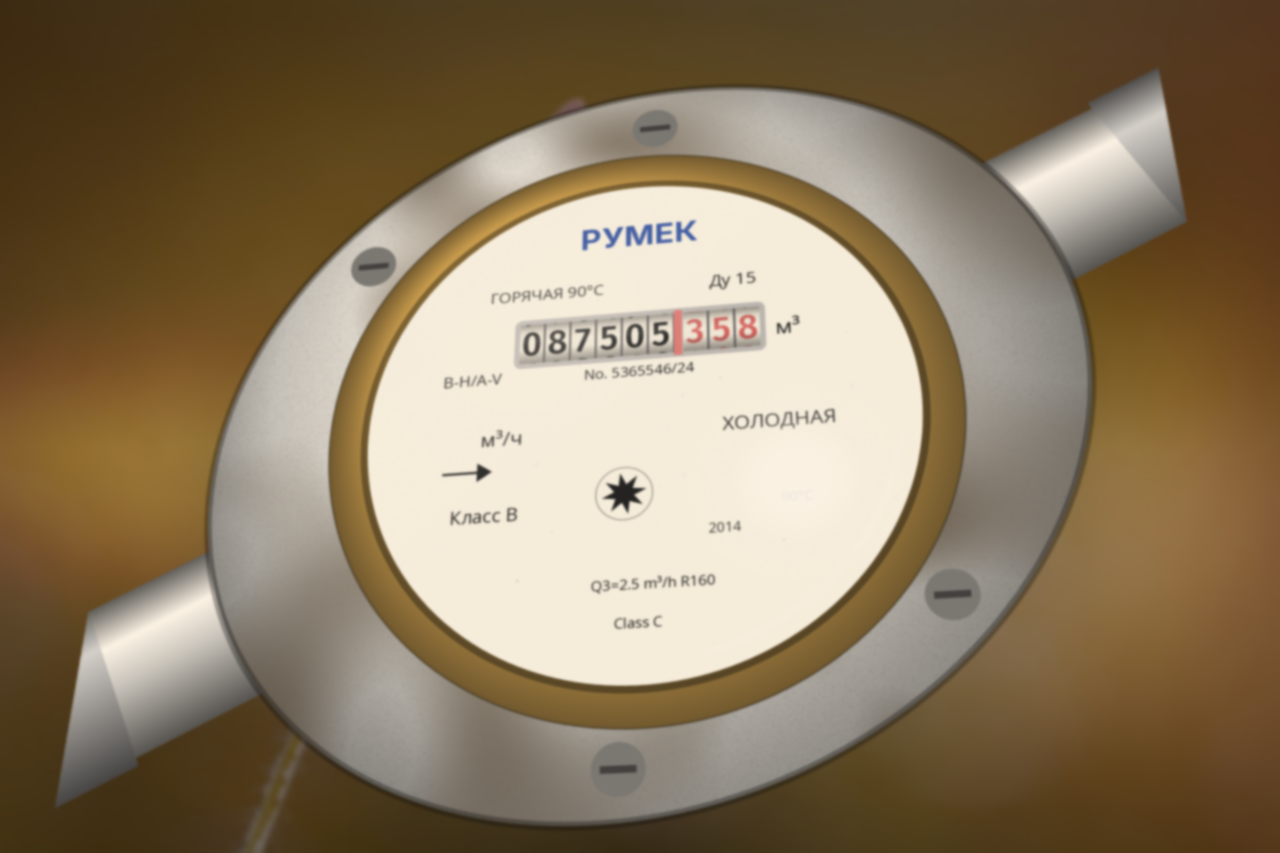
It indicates 87505.358 m³
